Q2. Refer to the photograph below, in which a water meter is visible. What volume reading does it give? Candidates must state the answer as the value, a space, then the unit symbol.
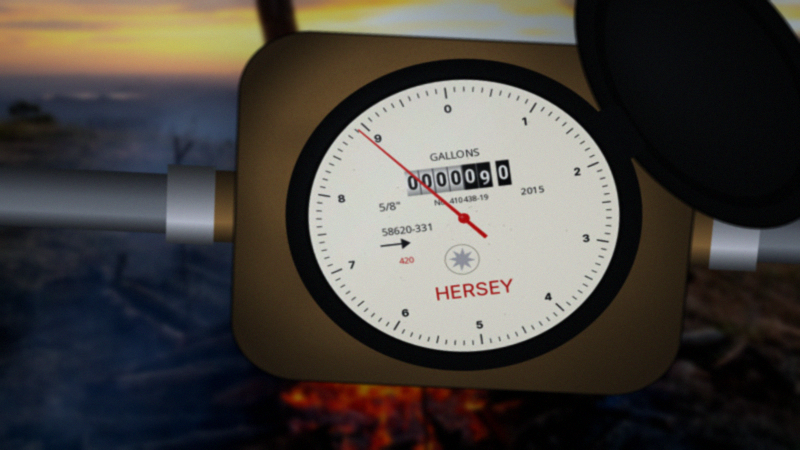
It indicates 88.9 gal
